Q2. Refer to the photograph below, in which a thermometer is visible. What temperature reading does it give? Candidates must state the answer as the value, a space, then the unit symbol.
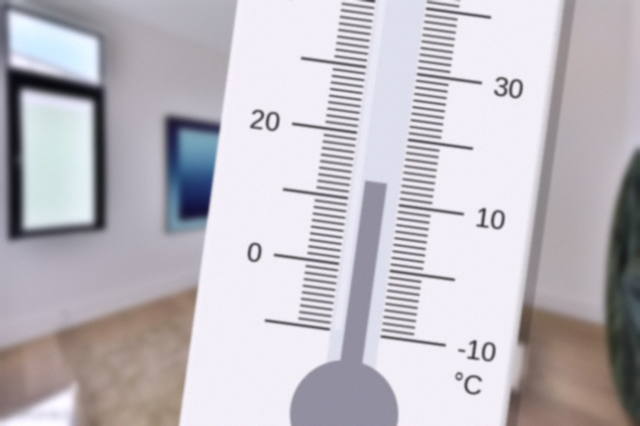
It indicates 13 °C
